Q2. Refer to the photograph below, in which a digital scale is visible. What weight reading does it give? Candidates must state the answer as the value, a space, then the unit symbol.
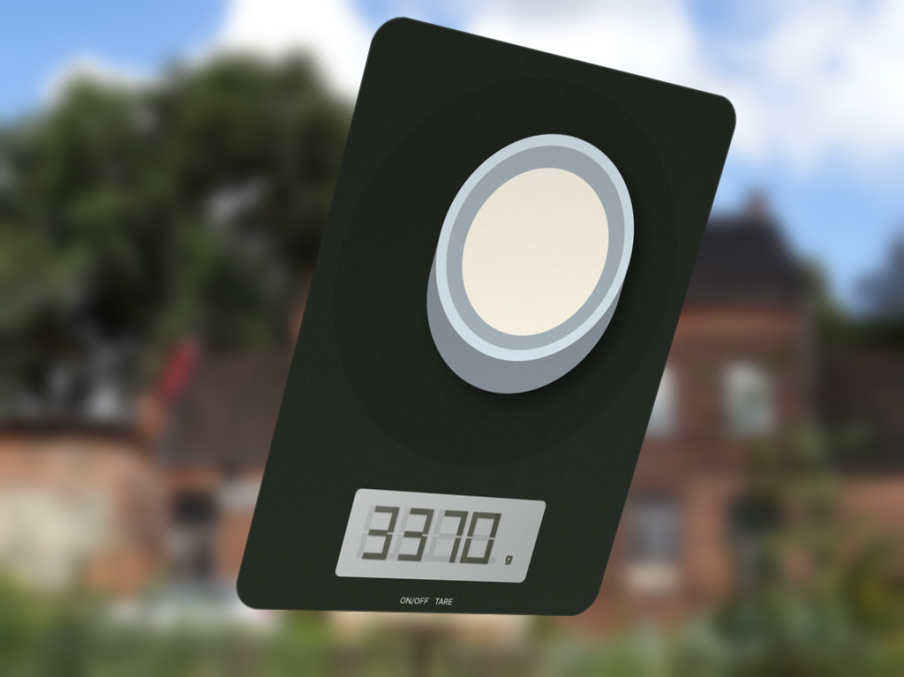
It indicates 3370 g
